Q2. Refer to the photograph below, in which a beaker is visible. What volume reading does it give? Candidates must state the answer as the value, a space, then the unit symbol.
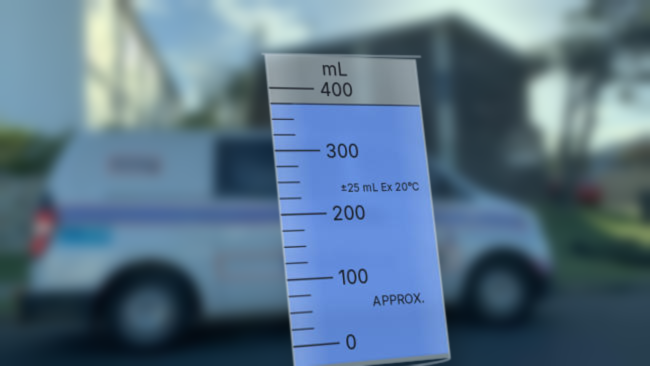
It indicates 375 mL
